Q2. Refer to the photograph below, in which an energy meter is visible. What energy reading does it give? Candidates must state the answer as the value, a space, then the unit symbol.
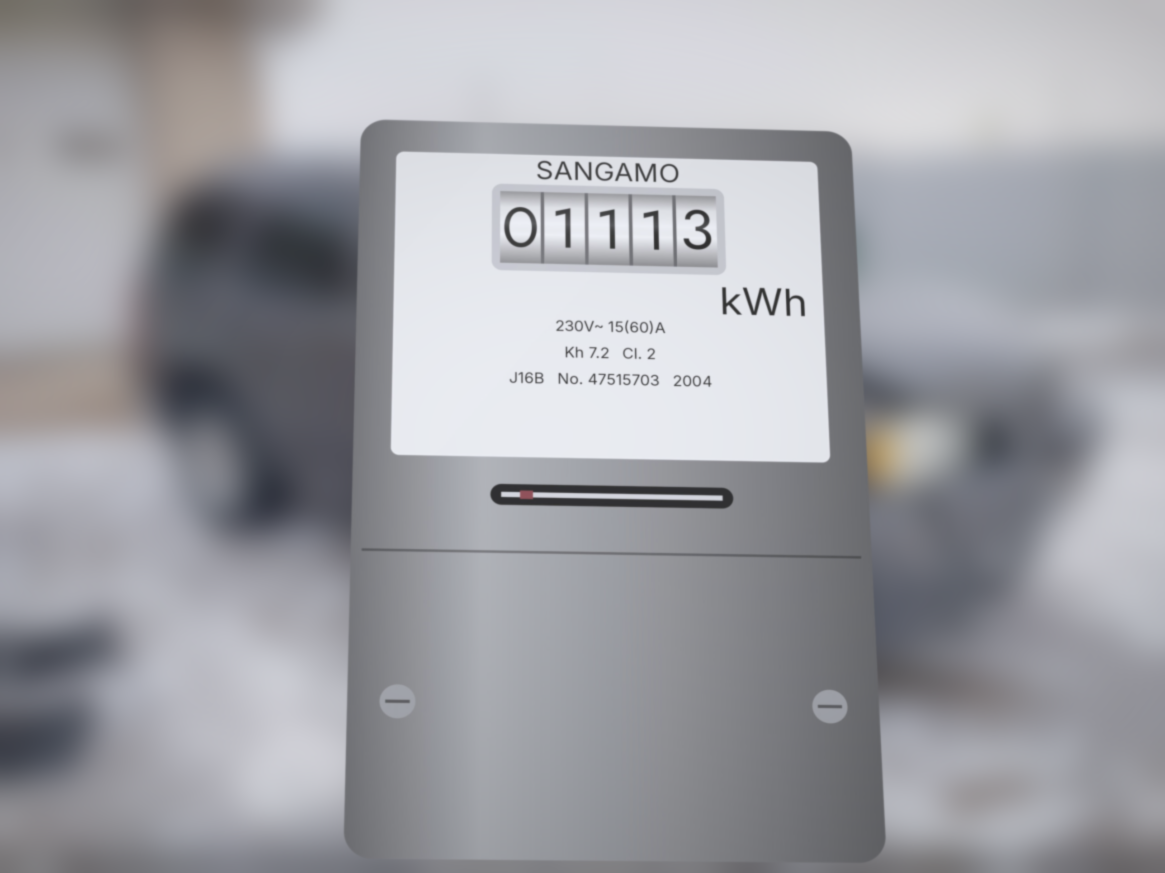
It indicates 1113 kWh
